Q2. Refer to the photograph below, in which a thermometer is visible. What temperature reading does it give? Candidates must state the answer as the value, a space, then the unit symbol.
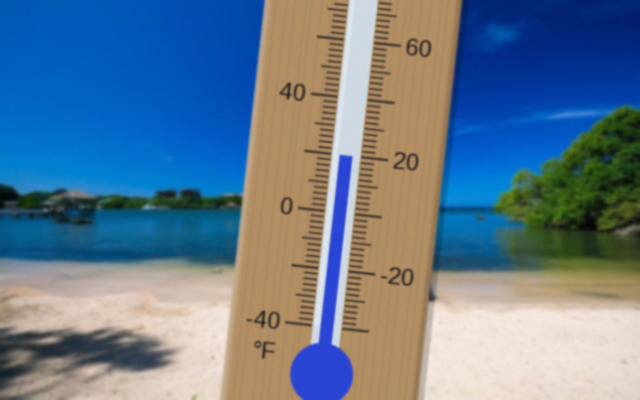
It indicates 20 °F
